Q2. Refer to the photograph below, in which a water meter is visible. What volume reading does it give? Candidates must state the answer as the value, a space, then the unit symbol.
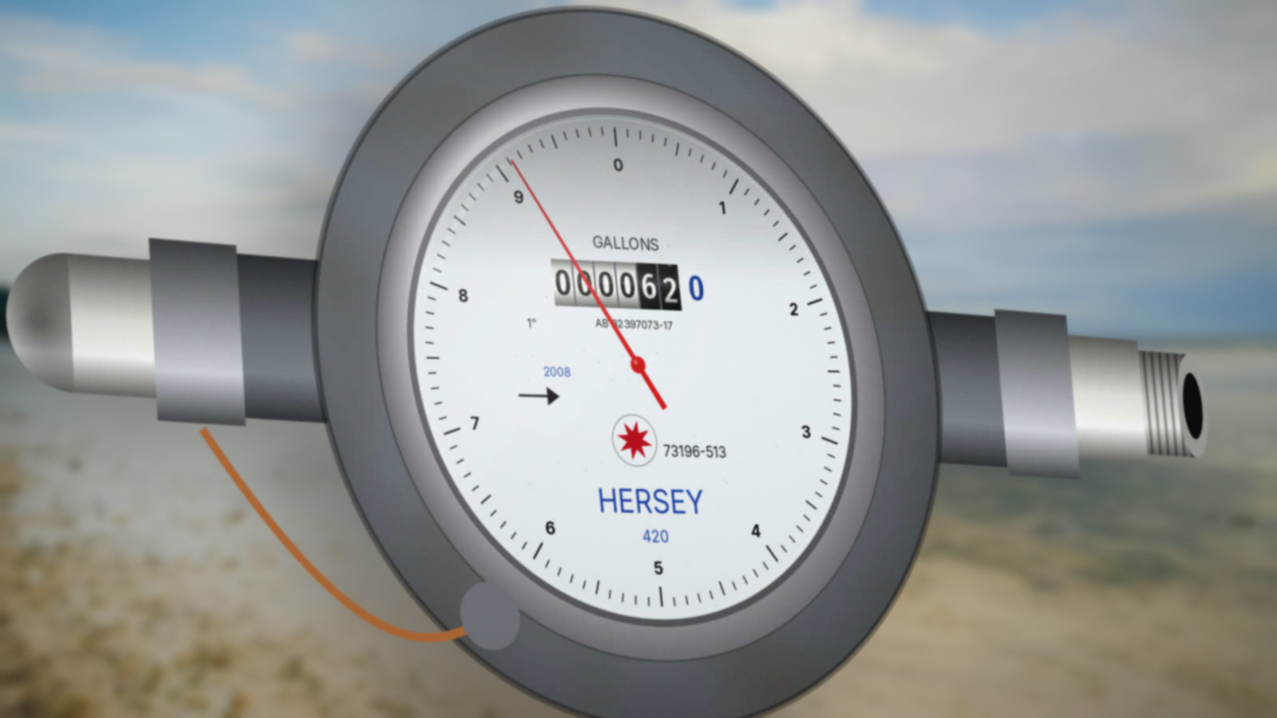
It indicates 619.1 gal
